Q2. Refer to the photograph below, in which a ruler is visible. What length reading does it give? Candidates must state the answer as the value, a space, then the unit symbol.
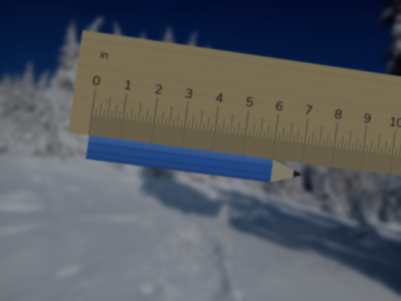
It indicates 7 in
